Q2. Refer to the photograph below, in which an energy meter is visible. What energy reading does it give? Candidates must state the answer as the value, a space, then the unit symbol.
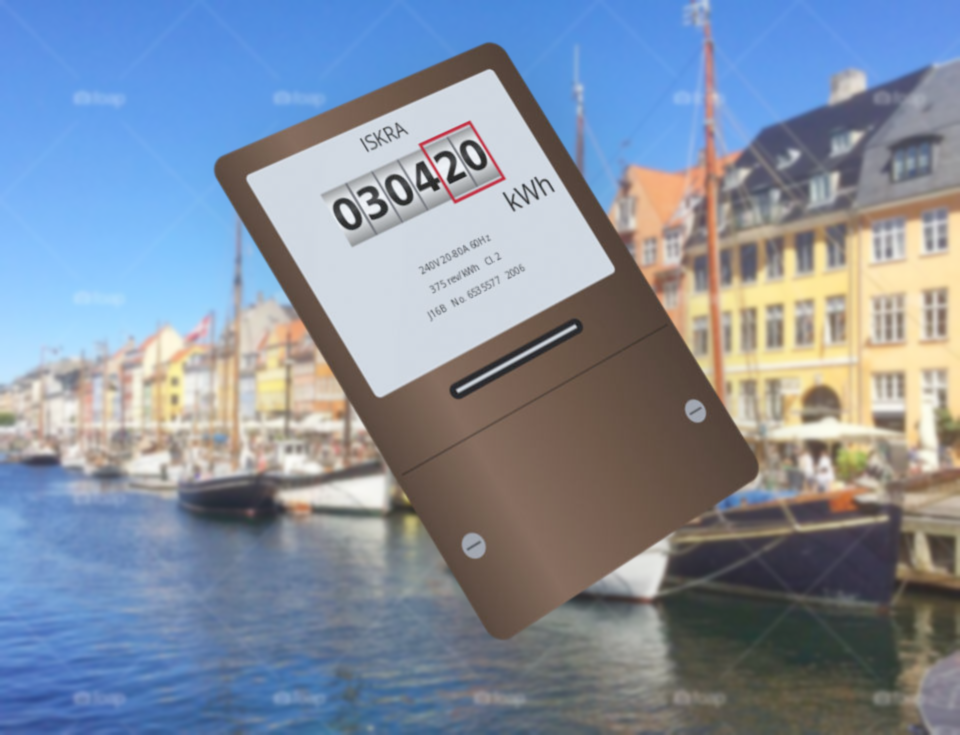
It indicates 304.20 kWh
